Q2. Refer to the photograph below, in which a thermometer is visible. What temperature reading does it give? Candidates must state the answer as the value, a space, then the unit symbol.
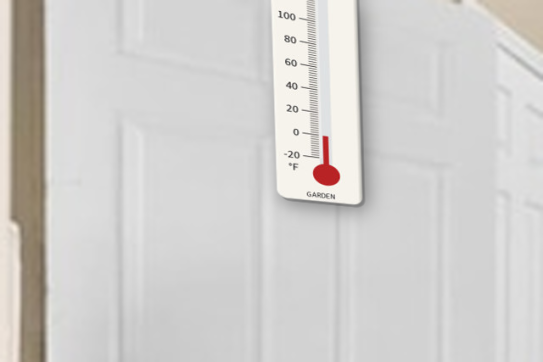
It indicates 0 °F
